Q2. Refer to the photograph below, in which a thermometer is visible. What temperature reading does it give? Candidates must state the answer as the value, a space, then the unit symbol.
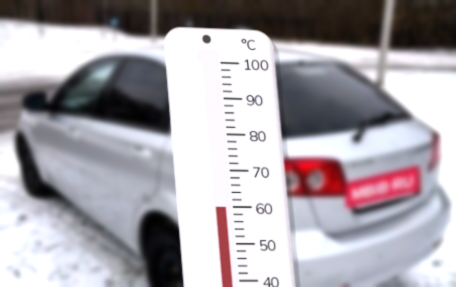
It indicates 60 °C
